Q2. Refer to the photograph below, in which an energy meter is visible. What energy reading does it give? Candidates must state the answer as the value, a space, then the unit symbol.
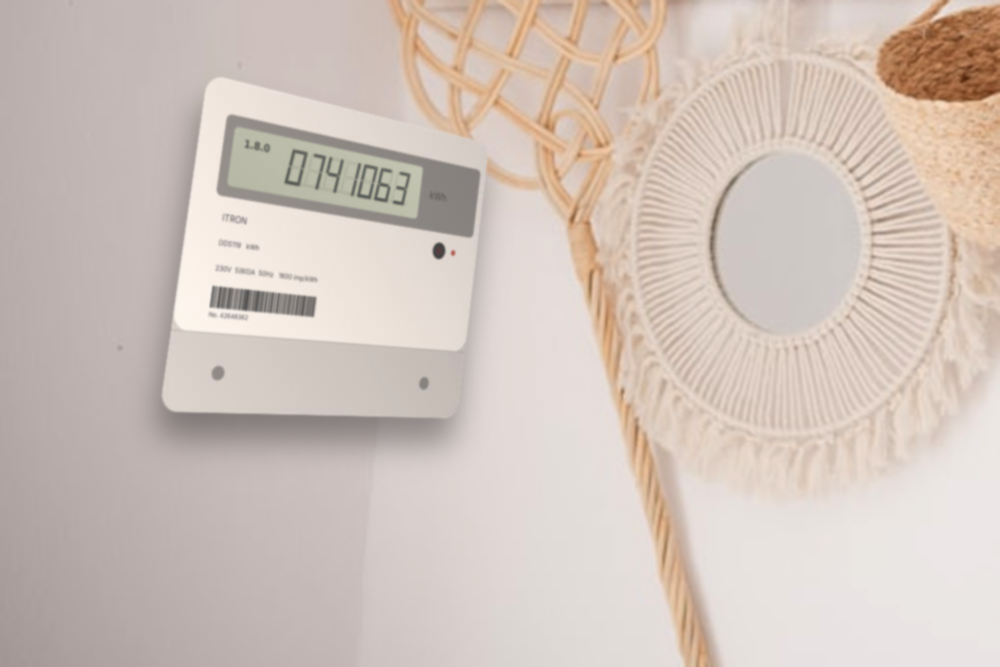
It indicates 741063 kWh
